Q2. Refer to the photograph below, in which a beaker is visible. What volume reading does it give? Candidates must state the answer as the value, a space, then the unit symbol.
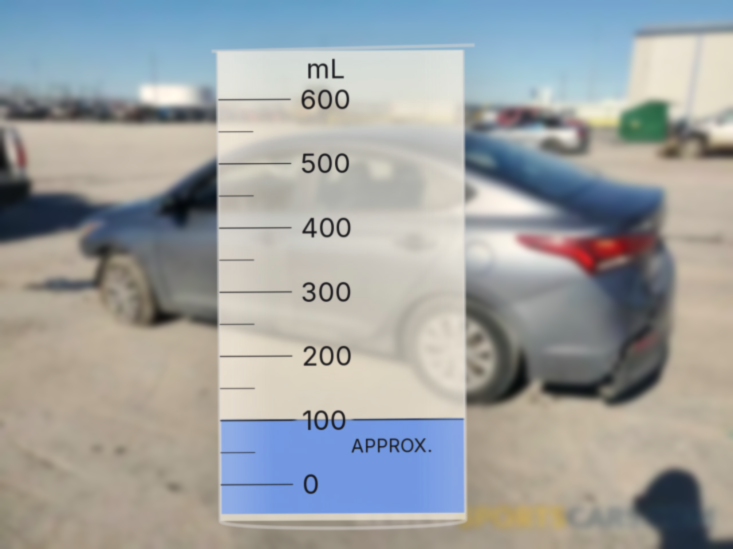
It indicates 100 mL
